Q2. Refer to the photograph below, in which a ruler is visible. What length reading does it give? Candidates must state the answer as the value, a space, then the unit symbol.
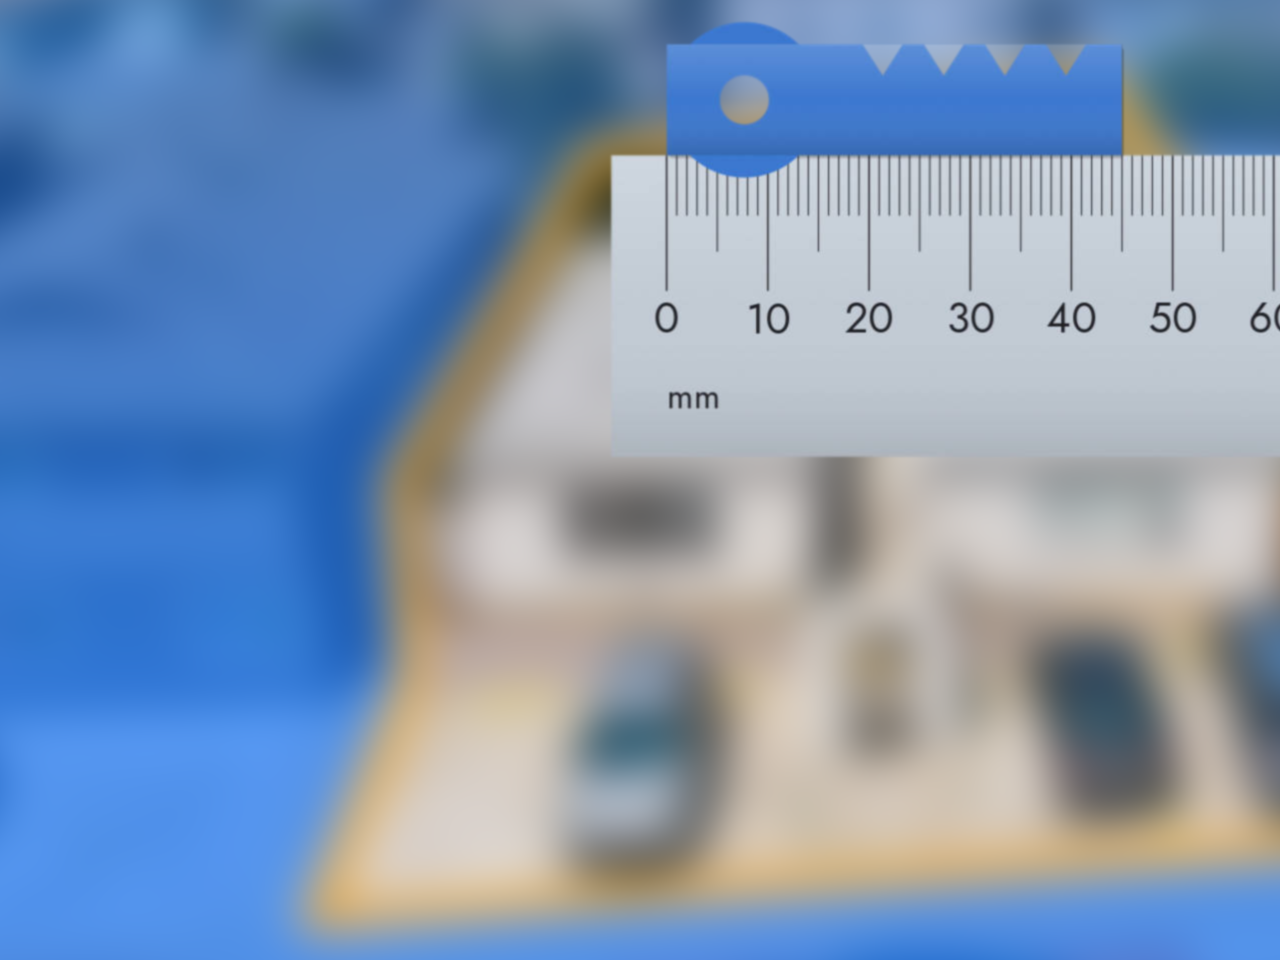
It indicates 45 mm
